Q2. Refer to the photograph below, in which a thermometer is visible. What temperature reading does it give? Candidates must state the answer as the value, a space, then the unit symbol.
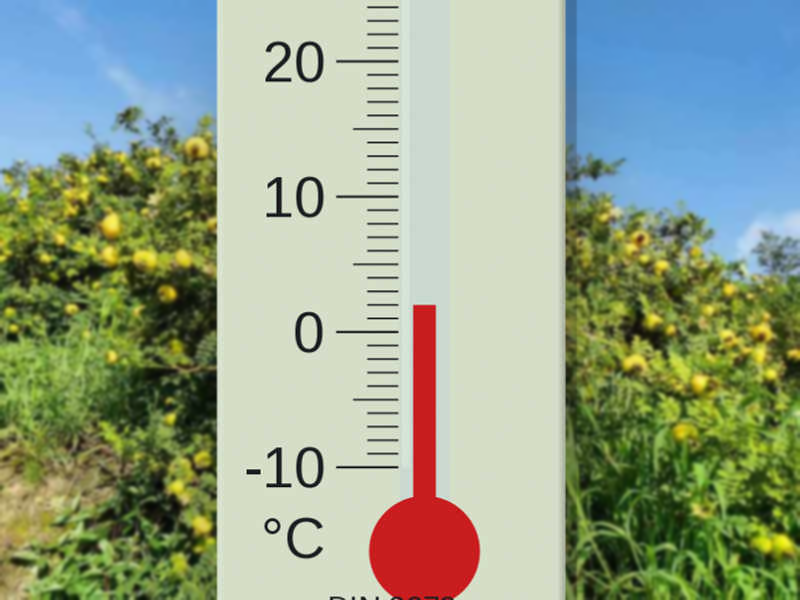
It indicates 2 °C
